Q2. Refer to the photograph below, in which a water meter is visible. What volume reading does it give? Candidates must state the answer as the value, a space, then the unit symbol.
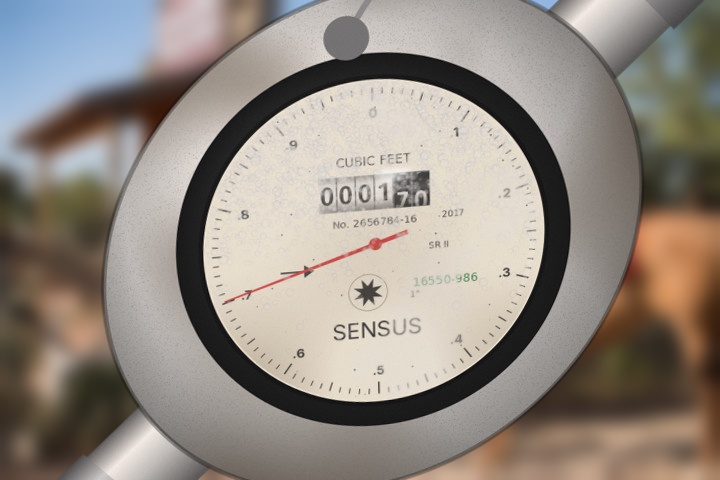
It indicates 169.70 ft³
